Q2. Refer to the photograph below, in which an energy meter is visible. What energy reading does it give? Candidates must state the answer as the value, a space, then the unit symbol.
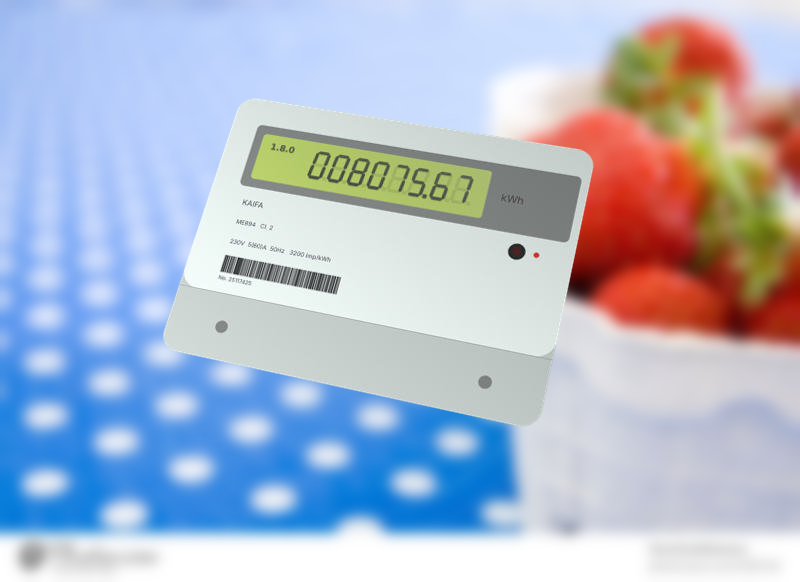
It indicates 8075.67 kWh
